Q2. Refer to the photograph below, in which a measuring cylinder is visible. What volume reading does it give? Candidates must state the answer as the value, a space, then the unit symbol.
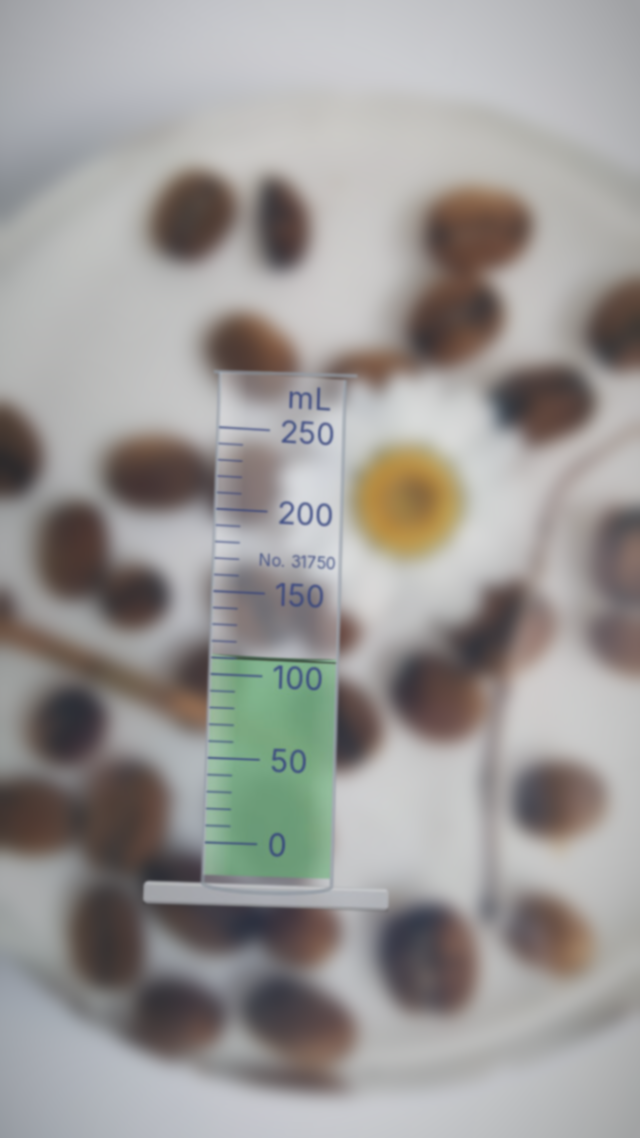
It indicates 110 mL
